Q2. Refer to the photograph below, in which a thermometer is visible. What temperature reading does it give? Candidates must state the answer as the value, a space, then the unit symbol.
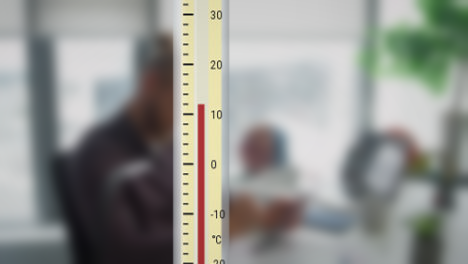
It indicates 12 °C
